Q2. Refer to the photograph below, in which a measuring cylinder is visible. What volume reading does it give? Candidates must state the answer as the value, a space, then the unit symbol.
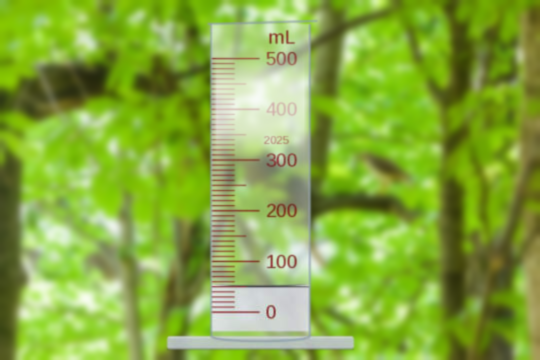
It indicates 50 mL
